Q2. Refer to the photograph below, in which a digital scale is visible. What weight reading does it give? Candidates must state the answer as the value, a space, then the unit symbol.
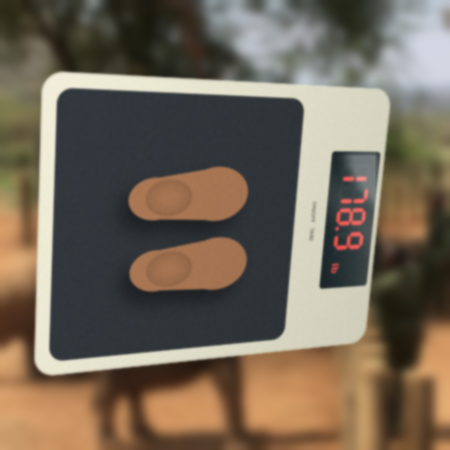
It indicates 178.9 lb
